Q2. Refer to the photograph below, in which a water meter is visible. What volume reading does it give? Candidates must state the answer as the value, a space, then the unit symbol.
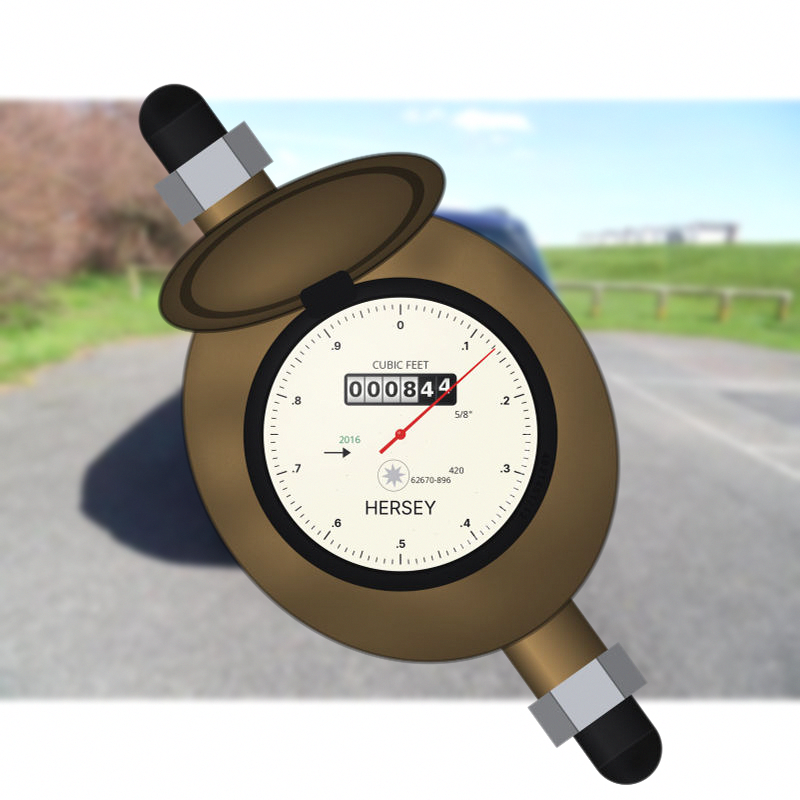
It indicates 844.13 ft³
